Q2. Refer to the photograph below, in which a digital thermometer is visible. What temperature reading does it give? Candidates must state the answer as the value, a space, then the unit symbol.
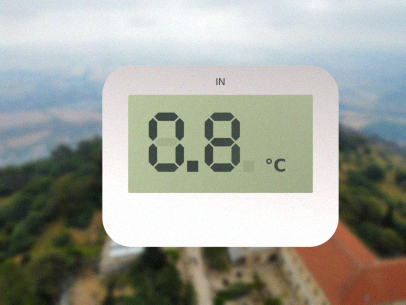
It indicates 0.8 °C
